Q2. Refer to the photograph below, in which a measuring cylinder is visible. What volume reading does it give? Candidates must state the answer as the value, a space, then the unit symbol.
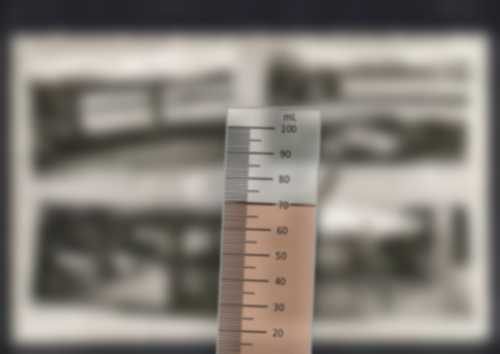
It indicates 70 mL
